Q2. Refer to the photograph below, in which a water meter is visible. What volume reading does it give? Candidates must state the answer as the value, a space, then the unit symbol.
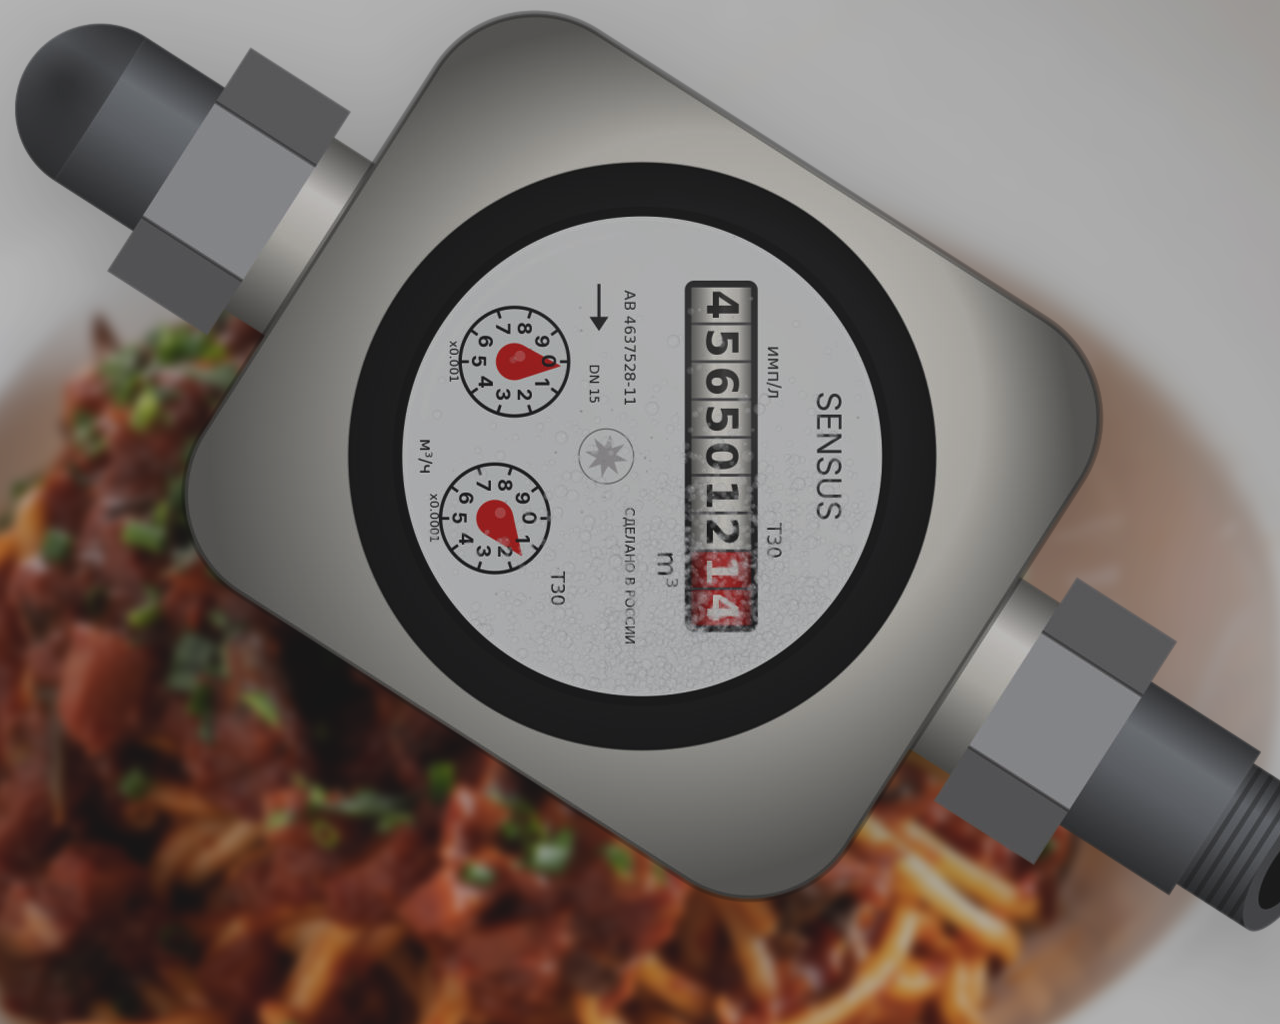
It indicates 4565012.1401 m³
